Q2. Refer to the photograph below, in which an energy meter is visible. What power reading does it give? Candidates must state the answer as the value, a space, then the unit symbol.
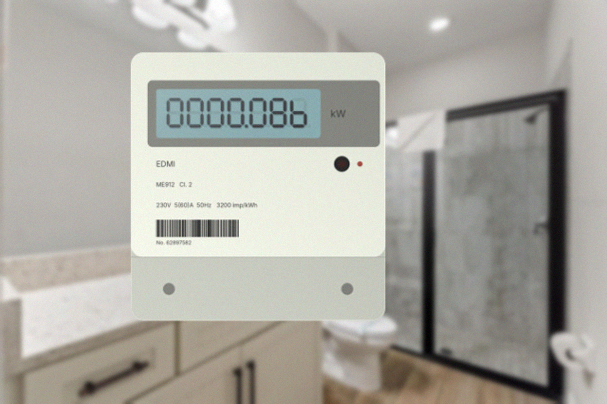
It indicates 0.086 kW
